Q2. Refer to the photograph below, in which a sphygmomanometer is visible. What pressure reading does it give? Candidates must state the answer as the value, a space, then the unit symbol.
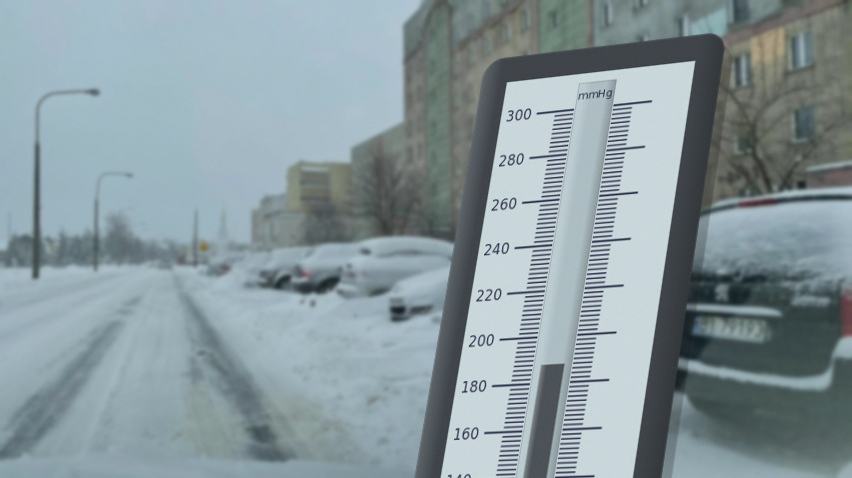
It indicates 188 mmHg
